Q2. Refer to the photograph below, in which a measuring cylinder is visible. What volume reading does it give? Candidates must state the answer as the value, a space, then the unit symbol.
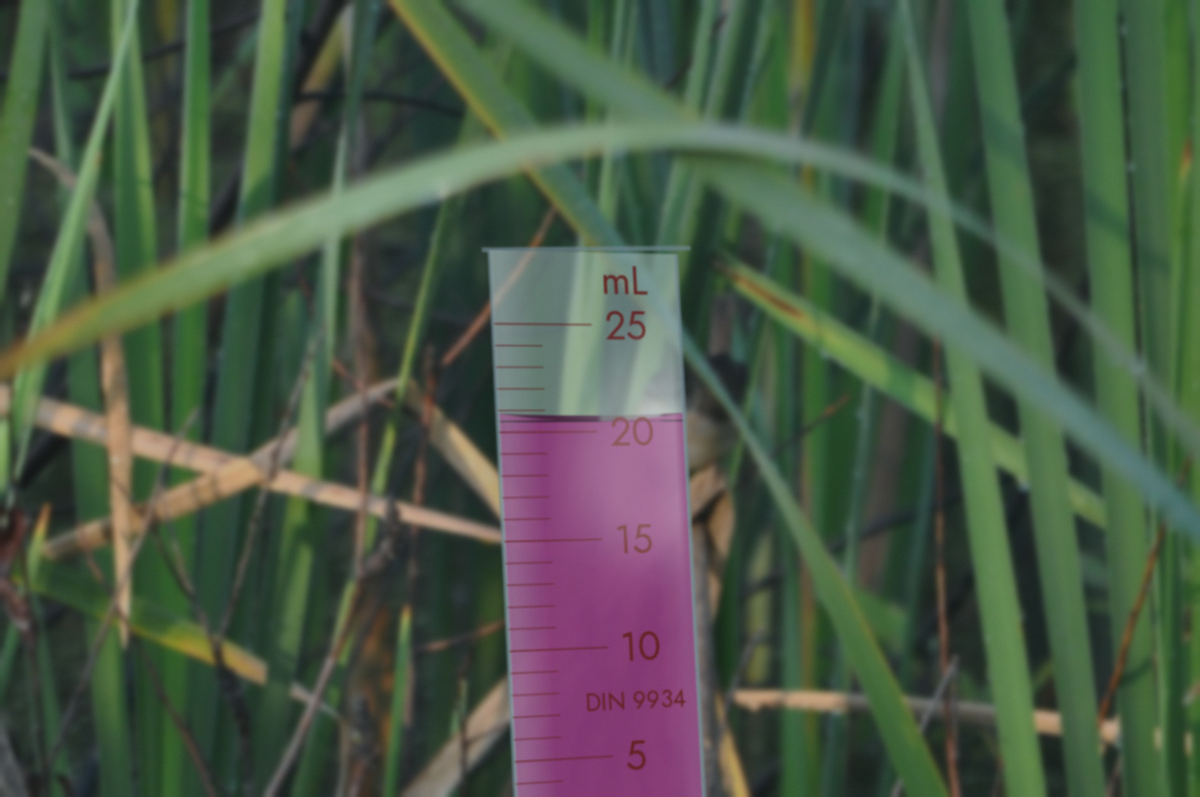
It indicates 20.5 mL
